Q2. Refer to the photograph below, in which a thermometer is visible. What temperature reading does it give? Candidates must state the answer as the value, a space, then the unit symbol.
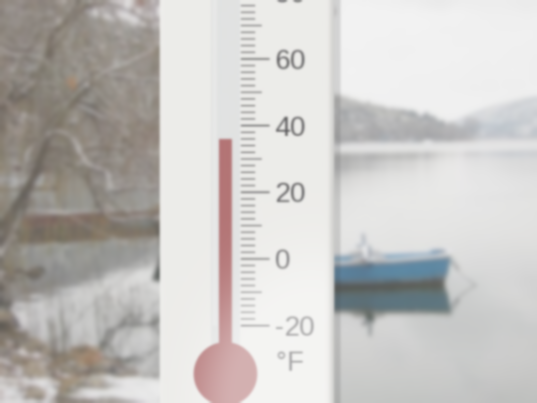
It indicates 36 °F
